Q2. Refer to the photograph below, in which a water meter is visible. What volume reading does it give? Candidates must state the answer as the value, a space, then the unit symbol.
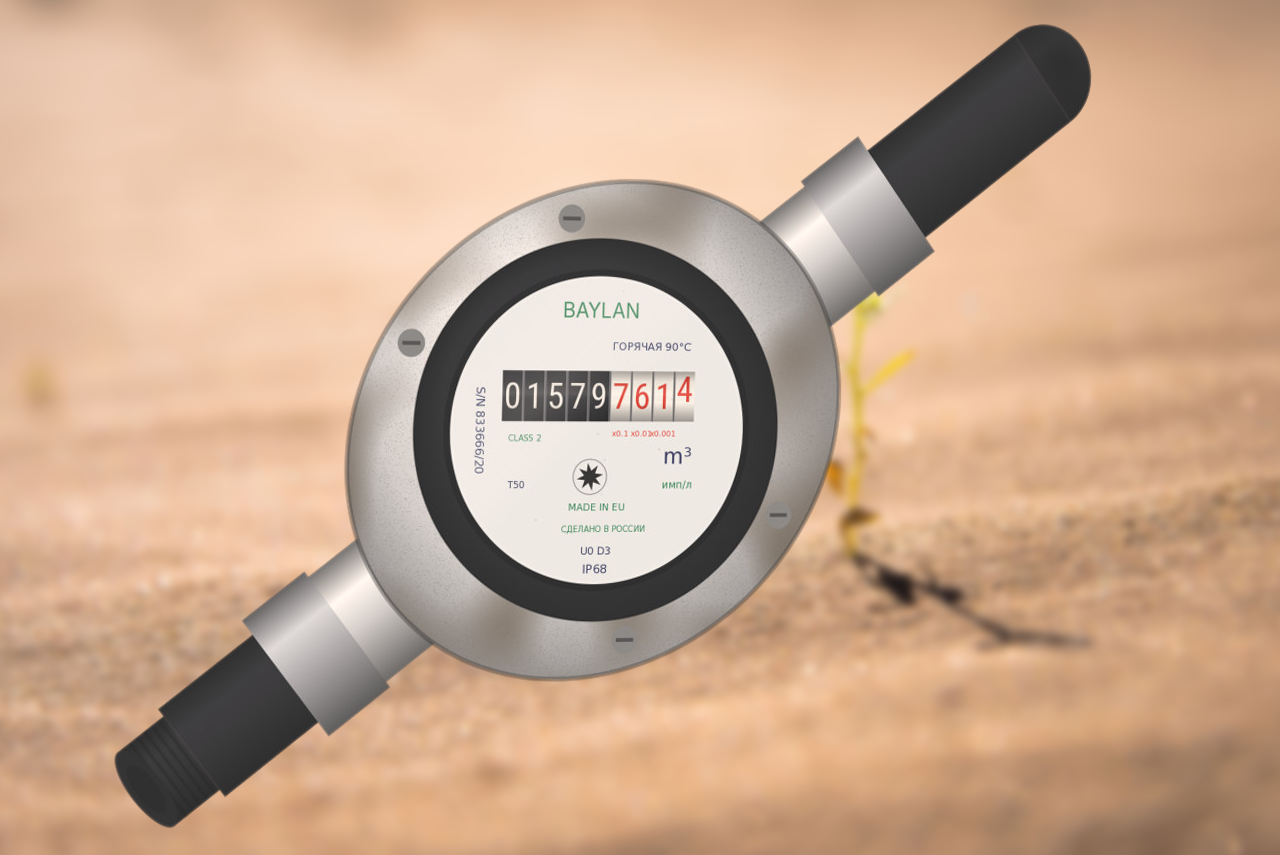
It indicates 1579.7614 m³
